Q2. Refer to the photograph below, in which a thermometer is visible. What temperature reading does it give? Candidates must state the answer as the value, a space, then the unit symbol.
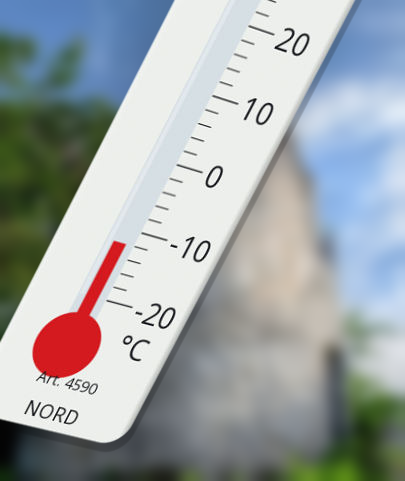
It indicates -12 °C
